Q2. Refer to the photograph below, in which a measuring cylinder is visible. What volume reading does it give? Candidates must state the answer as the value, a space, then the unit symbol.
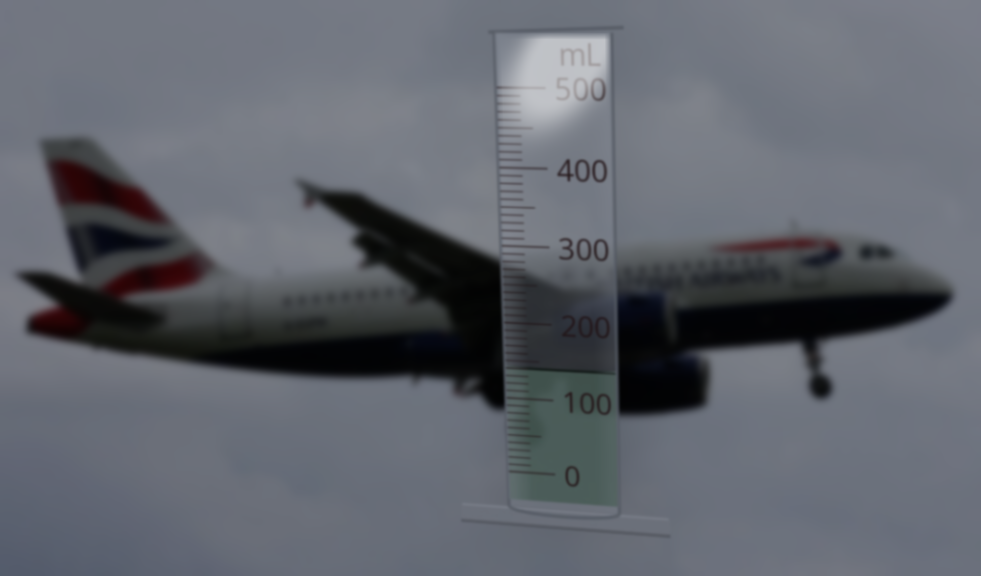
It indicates 140 mL
